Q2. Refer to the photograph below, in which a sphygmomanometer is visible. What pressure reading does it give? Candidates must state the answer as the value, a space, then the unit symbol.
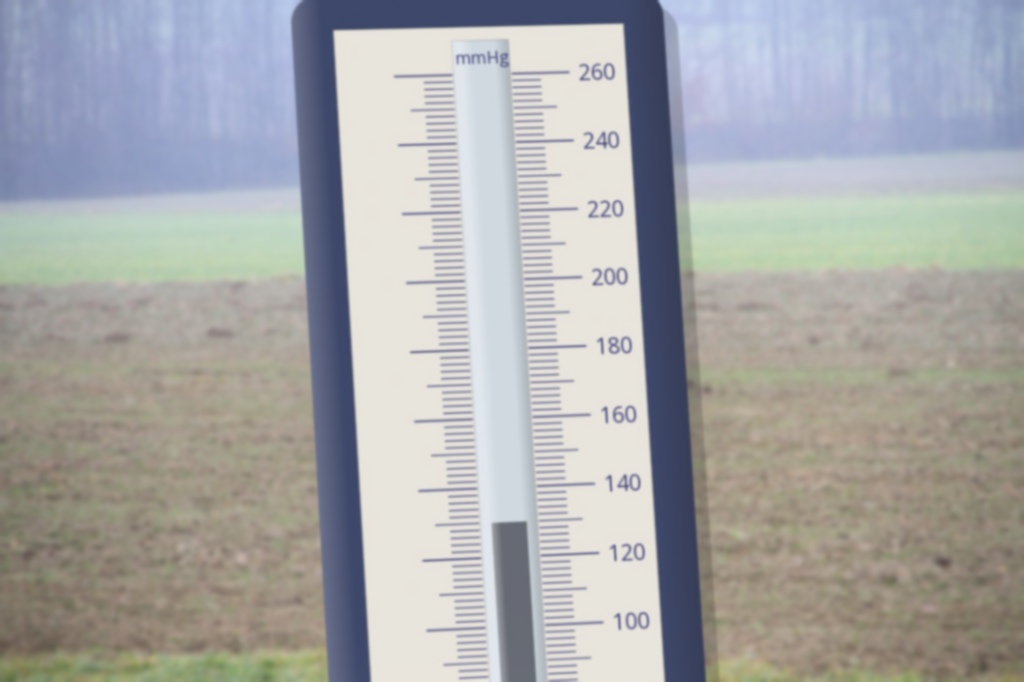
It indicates 130 mmHg
